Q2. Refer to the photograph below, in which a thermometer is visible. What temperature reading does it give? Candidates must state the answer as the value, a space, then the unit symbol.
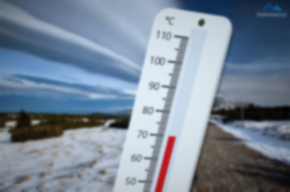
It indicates 70 °C
